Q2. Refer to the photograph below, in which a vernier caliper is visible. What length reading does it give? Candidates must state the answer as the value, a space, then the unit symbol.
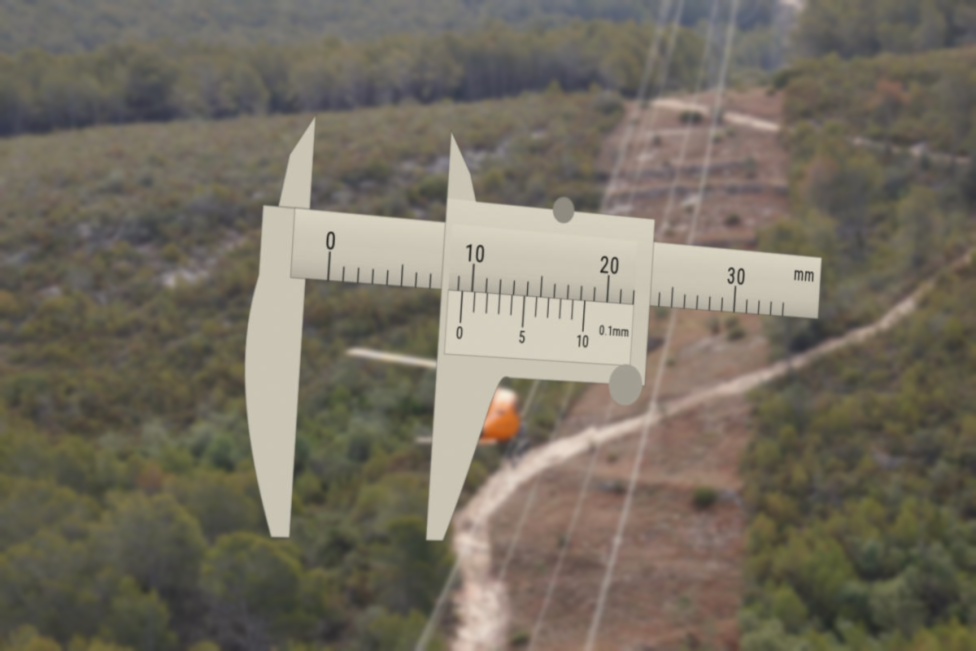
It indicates 9.3 mm
